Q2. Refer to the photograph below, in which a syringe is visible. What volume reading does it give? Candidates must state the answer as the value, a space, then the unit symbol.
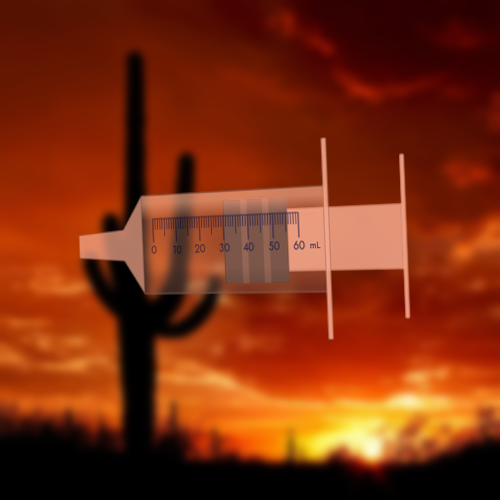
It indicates 30 mL
